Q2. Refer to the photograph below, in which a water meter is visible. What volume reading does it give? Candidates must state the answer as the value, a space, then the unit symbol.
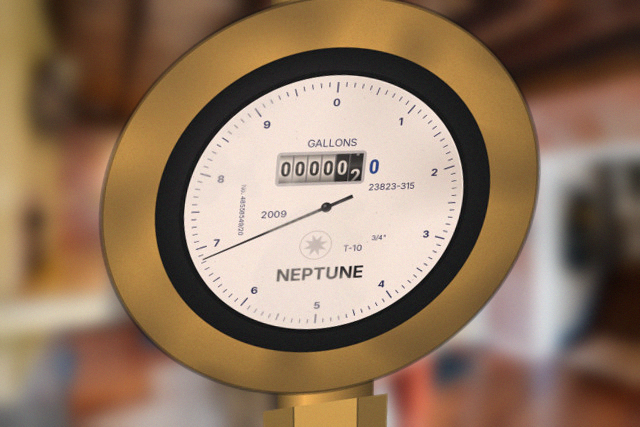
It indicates 16.8 gal
